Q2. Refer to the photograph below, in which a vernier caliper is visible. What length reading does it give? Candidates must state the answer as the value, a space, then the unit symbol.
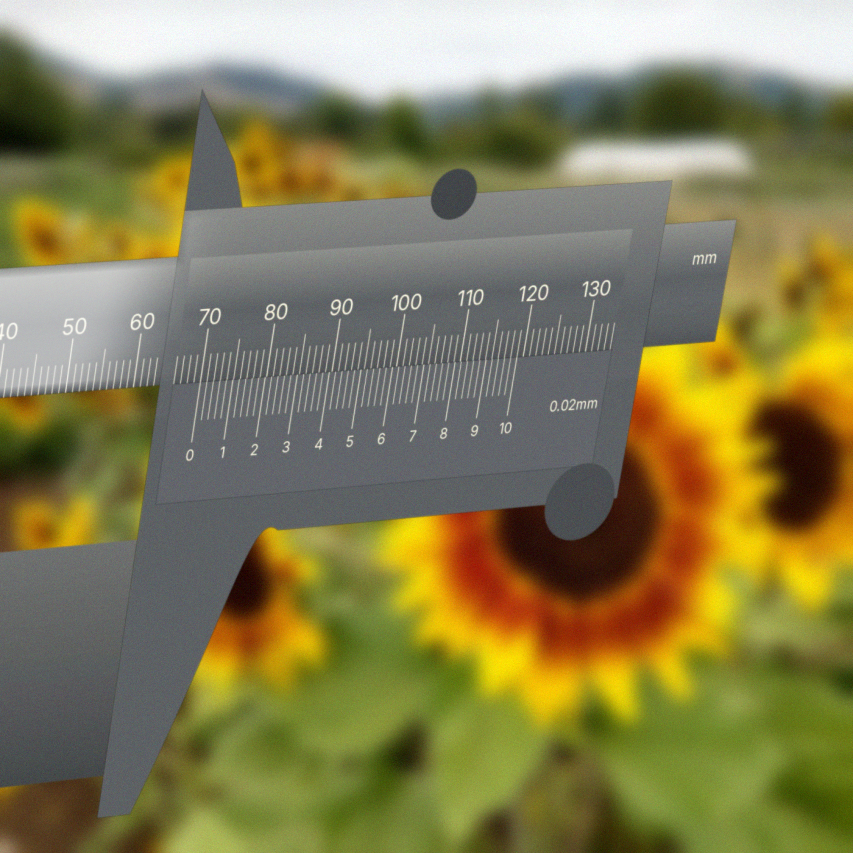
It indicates 70.0 mm
